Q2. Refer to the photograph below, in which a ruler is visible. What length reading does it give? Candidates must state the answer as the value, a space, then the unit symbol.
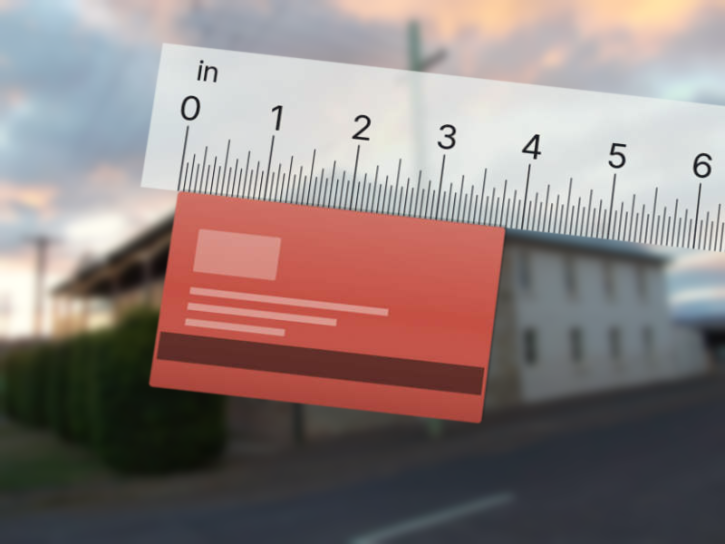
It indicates 3.8125 in
